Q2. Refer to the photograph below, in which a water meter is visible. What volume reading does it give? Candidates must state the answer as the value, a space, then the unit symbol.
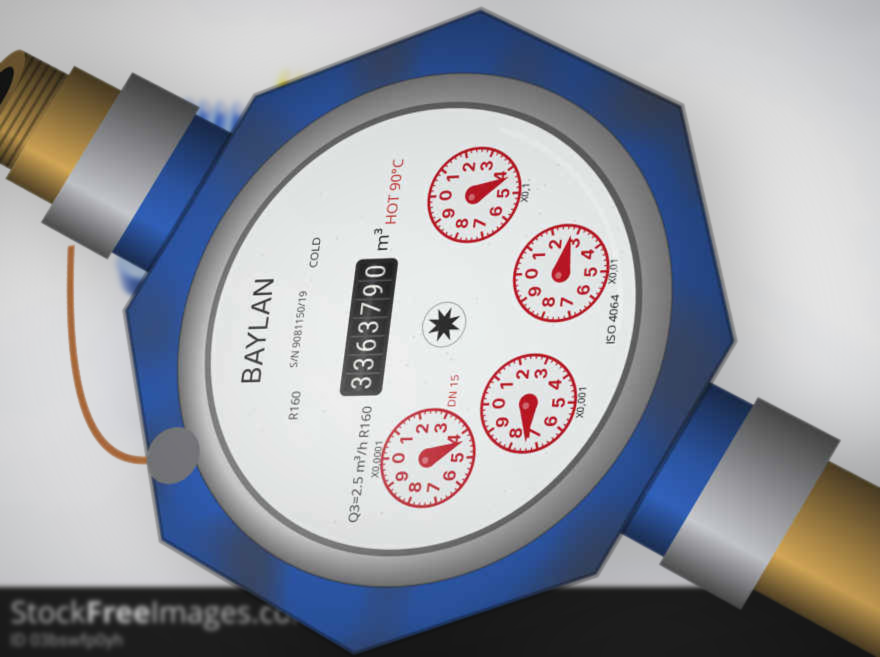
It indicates 3363790.4274 m³
